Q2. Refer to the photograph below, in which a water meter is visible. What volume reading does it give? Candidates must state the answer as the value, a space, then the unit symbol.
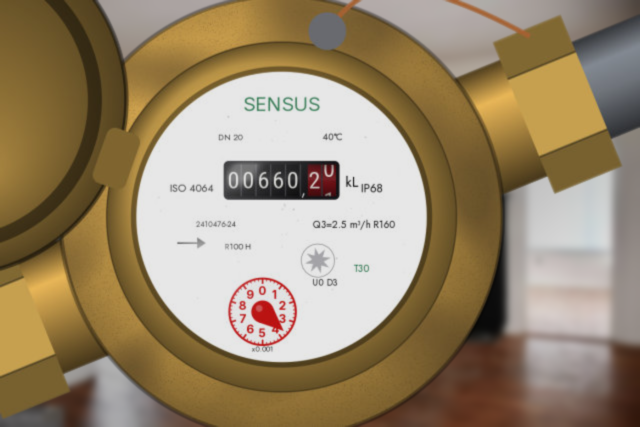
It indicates 660.203 kL
